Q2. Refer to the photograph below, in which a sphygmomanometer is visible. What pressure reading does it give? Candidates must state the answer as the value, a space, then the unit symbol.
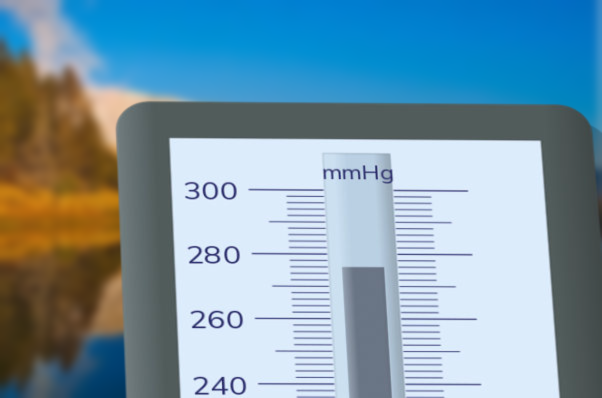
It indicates 276 mmHg
